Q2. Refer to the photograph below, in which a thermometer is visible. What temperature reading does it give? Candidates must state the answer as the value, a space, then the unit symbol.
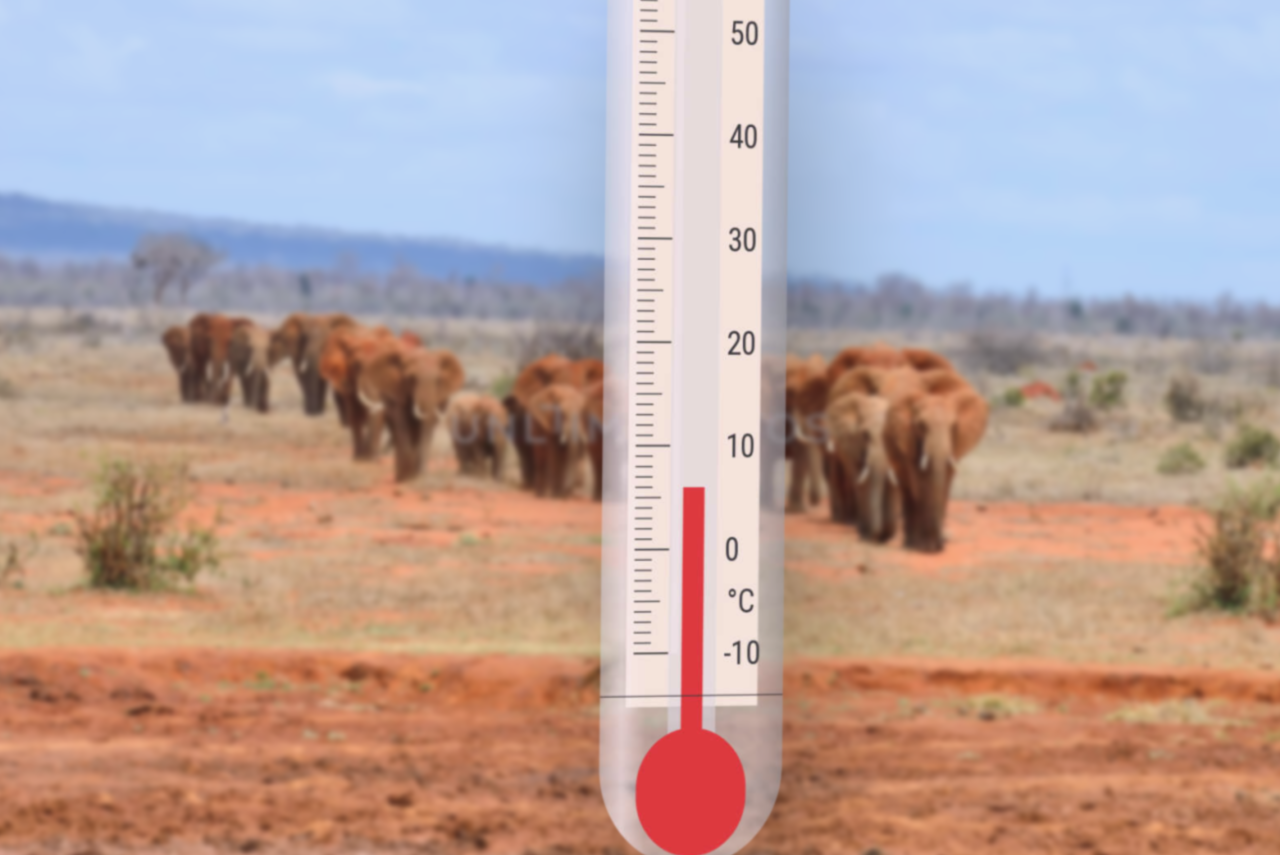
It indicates 6 °C
